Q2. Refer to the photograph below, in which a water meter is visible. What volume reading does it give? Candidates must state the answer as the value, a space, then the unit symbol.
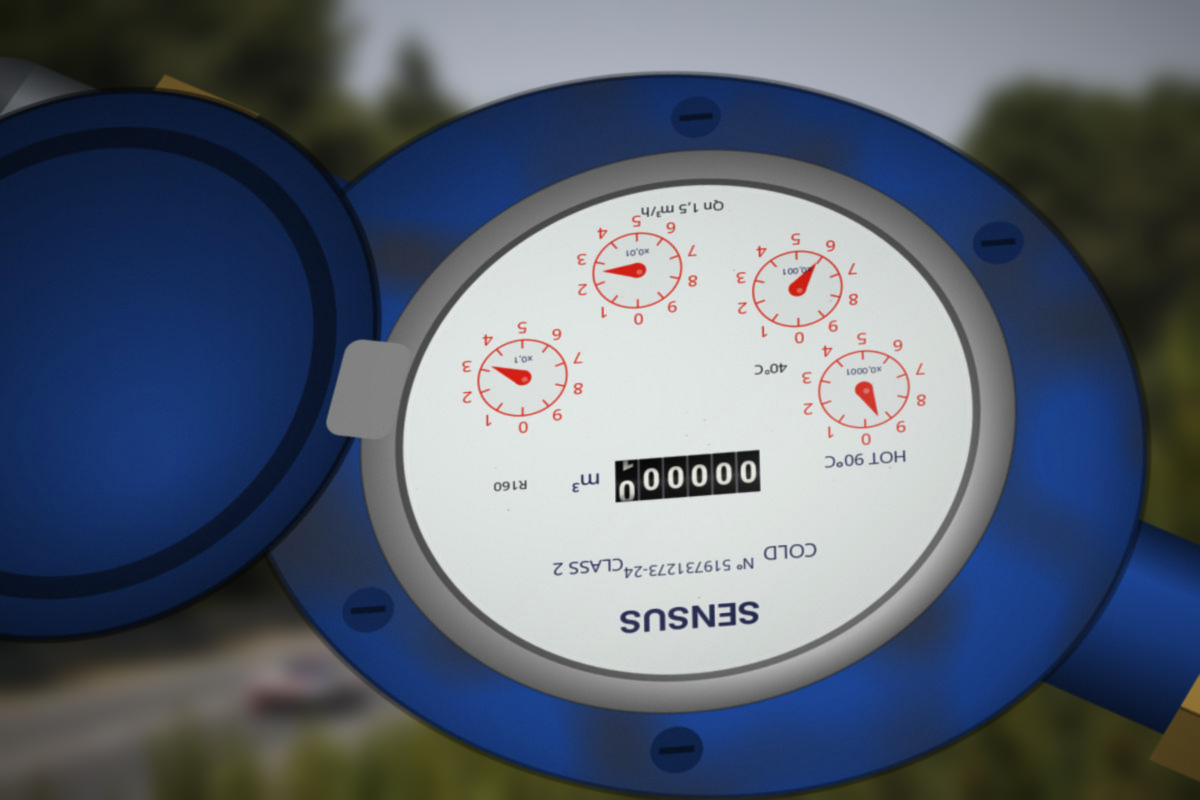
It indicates 0.3259 m³
